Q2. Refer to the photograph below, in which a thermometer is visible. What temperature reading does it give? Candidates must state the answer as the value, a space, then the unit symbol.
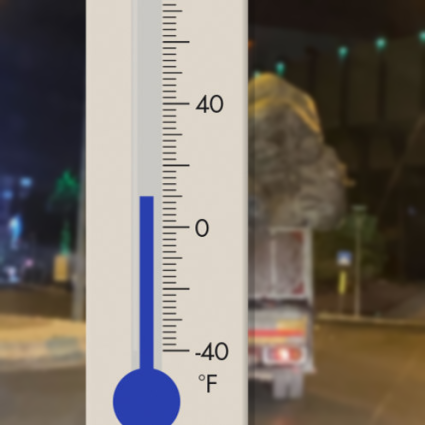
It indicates 10 °F
